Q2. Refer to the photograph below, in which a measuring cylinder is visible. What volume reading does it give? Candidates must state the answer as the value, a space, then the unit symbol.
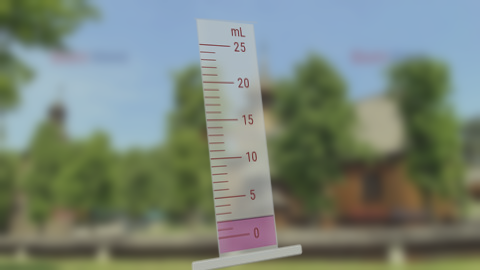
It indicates 2 mL
